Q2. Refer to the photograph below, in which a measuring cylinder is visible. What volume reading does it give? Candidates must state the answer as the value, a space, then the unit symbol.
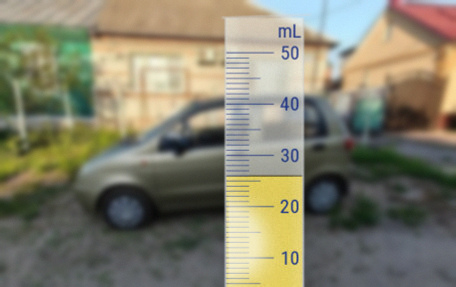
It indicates 26 mL
